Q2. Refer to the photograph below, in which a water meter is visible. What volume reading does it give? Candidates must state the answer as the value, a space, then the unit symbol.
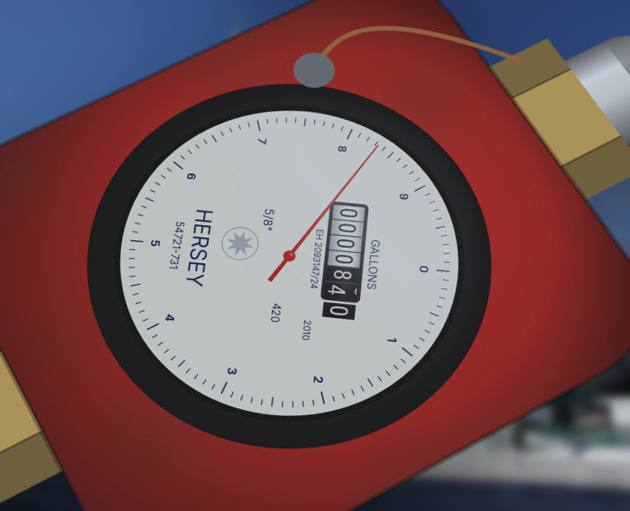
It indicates 838.3 gal
